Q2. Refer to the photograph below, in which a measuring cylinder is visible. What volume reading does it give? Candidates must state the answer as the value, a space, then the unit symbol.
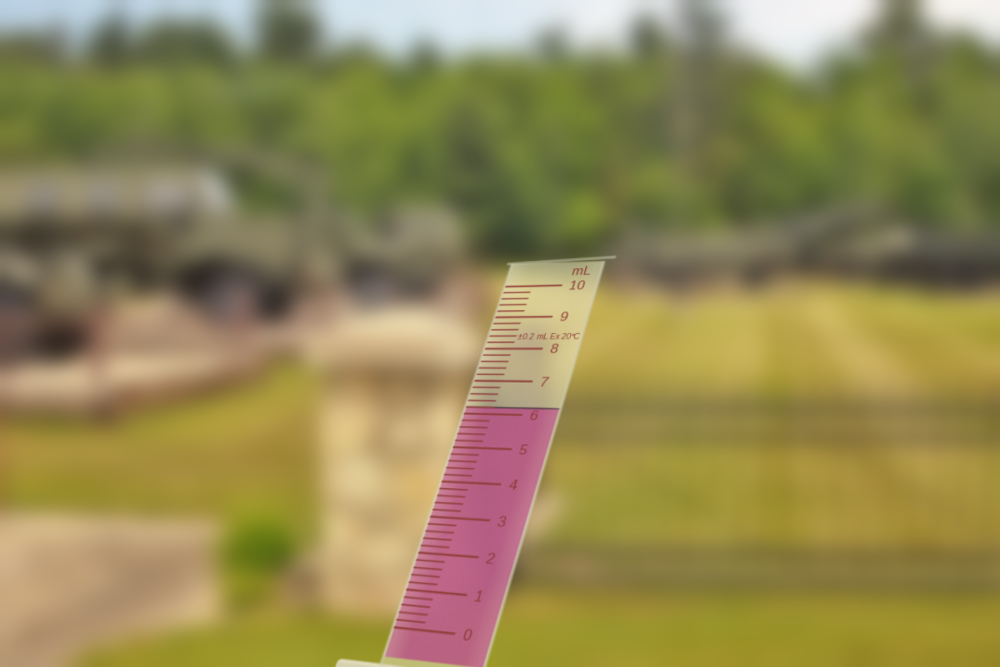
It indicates 6.2 mL
